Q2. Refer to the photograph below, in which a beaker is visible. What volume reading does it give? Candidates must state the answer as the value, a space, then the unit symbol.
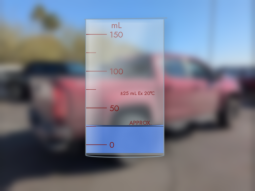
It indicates 25 mL
